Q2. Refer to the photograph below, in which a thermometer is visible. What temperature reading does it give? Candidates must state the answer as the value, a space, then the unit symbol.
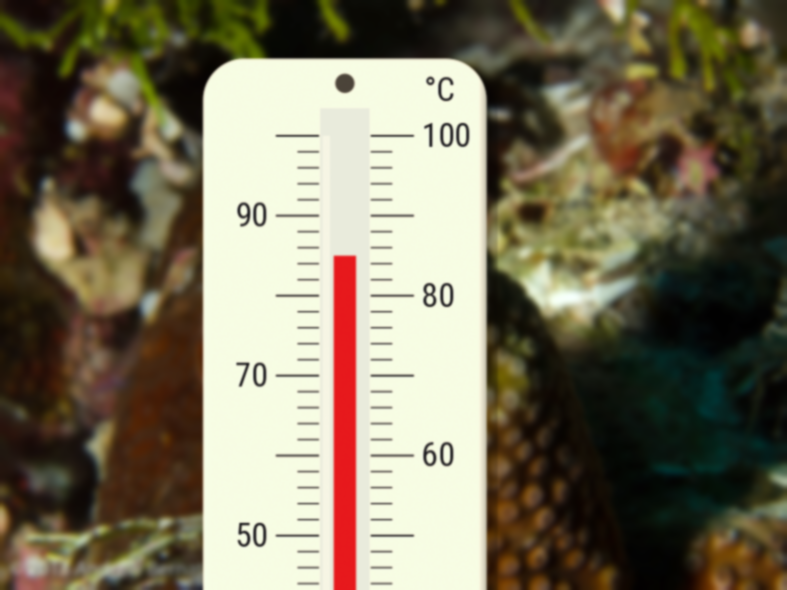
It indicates 85 °C
